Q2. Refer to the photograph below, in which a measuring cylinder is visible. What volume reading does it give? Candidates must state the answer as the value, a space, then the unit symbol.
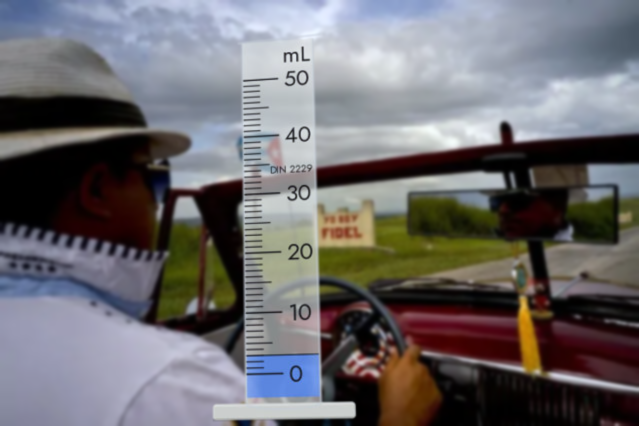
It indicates 3 mL
